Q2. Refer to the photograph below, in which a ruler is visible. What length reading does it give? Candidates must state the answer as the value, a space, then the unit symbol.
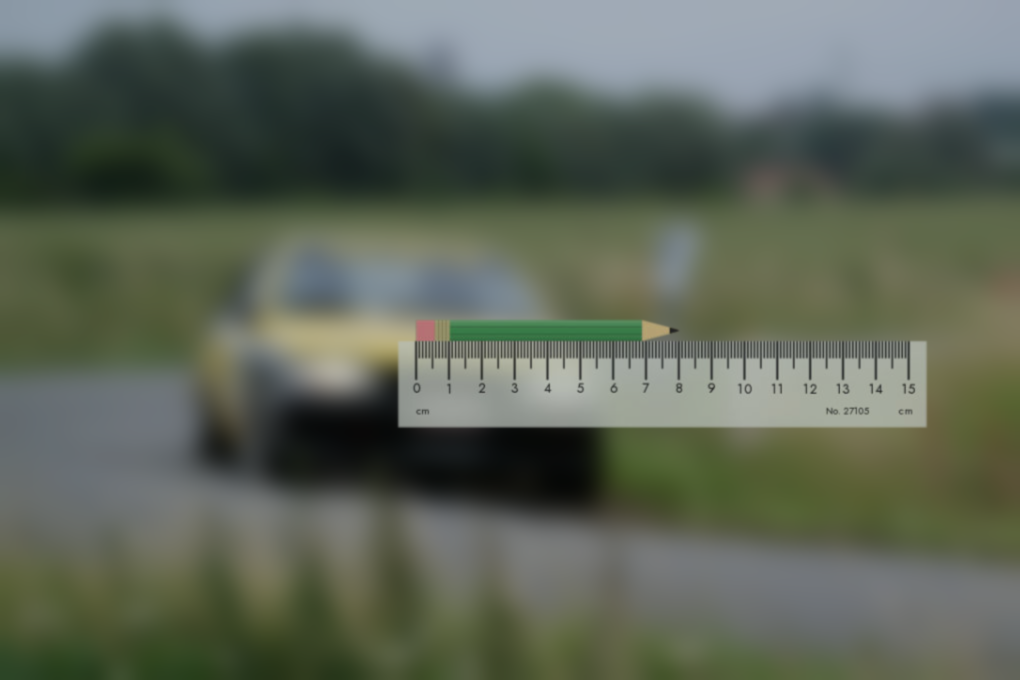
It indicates 8 cm
